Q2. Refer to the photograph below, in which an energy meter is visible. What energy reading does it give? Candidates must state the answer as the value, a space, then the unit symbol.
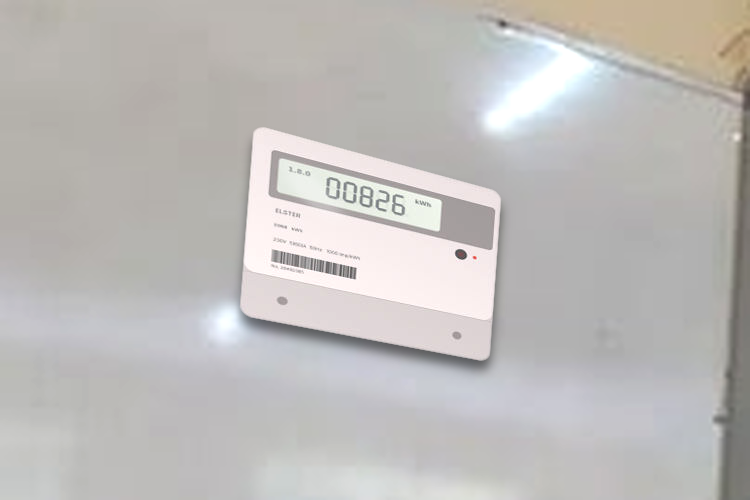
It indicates 826 kWh
